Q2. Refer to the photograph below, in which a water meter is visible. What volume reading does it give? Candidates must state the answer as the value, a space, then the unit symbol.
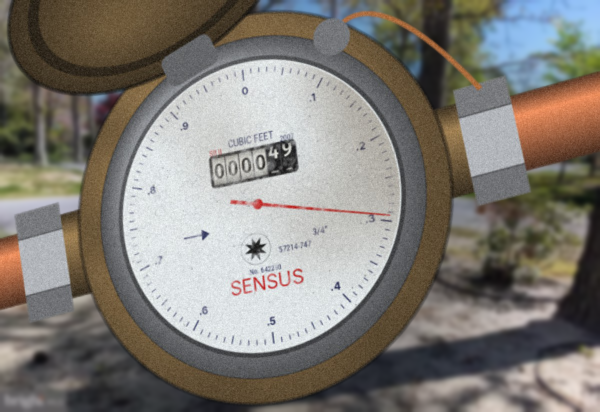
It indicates 49.29 ft³
